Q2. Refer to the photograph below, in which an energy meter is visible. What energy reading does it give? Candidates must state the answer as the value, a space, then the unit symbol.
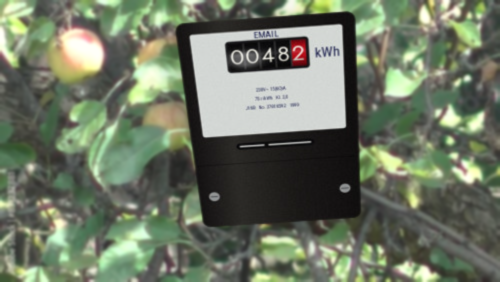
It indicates 48.2 kWh
